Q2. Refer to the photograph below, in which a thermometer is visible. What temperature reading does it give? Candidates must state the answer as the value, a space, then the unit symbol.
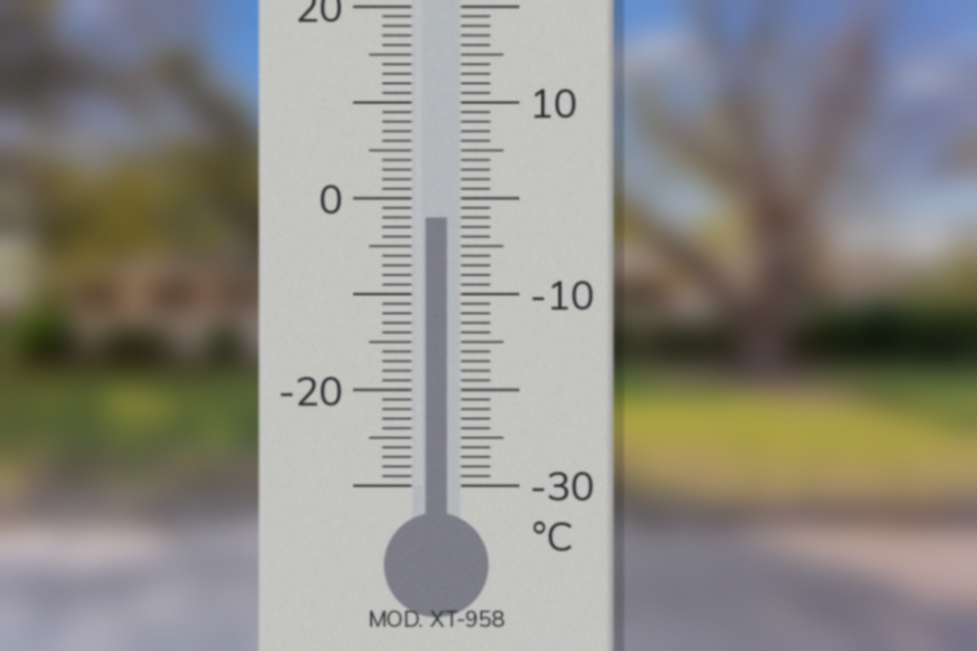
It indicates -2 °C
